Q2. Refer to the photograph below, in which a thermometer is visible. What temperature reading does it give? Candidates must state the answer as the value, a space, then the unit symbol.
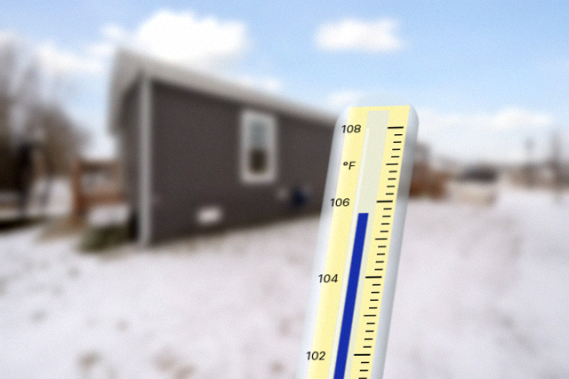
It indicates 105.7 °F
